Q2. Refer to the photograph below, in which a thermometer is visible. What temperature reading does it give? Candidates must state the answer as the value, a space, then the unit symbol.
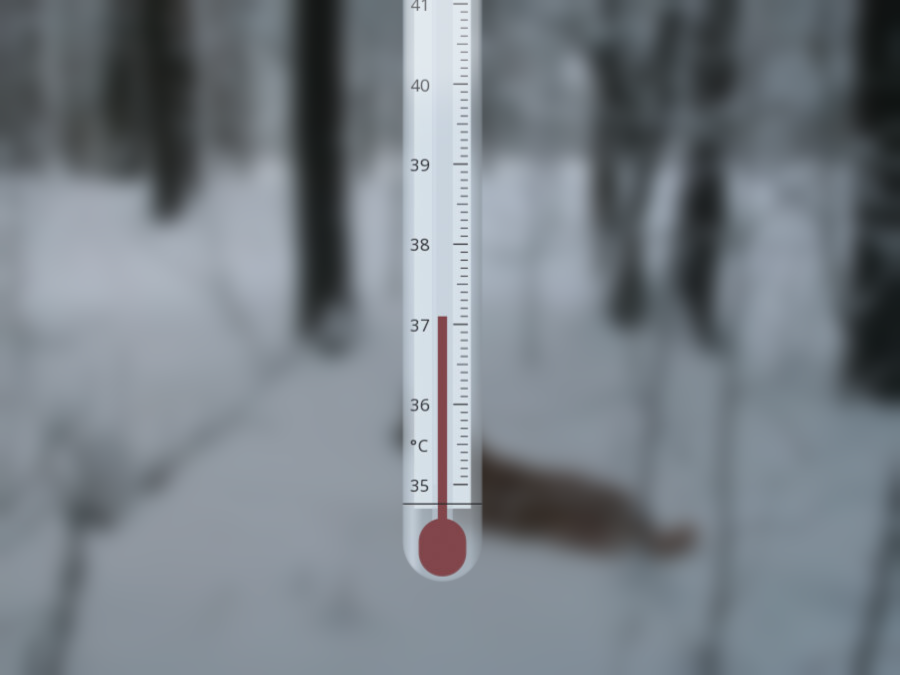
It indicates 37.1 °C
